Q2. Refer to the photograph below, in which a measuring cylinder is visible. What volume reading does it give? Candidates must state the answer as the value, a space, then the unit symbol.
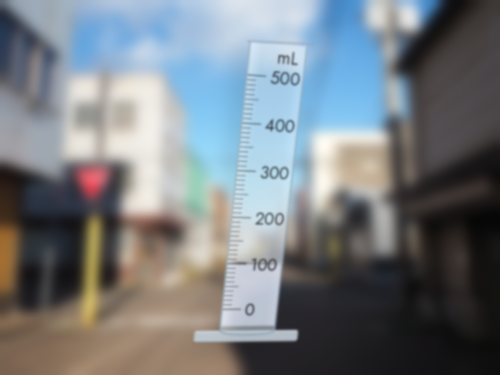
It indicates 100 mL
